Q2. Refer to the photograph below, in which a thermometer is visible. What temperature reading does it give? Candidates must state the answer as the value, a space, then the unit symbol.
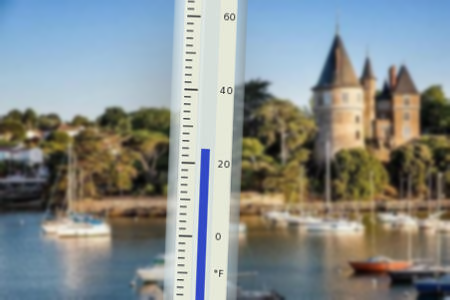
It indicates 24 °F
